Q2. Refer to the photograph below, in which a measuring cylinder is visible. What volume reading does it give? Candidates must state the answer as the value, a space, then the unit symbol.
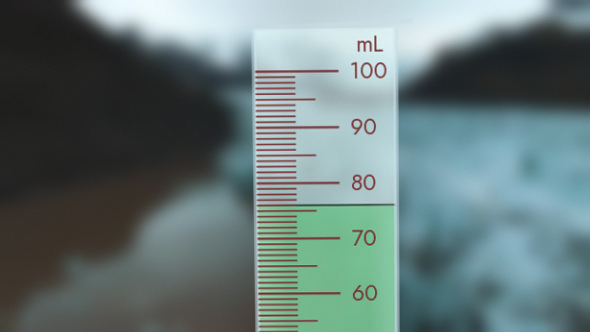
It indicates 76 mL
